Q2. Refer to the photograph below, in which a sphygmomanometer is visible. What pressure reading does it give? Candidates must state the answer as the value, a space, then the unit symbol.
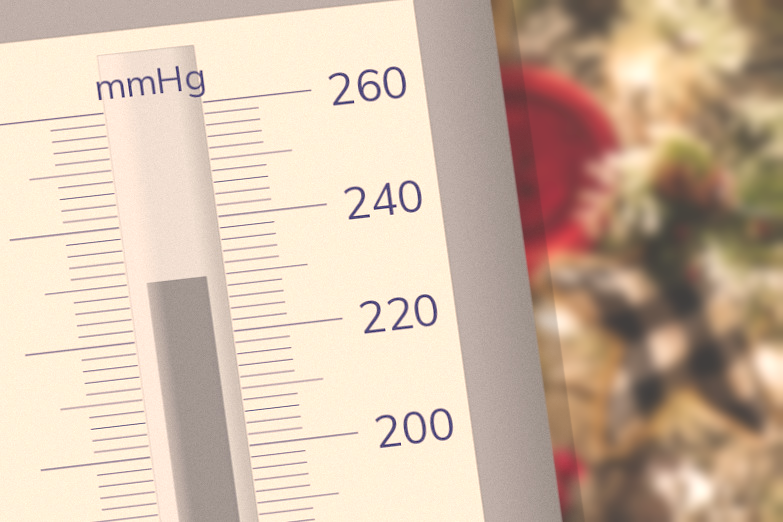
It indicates 230 mmHg
